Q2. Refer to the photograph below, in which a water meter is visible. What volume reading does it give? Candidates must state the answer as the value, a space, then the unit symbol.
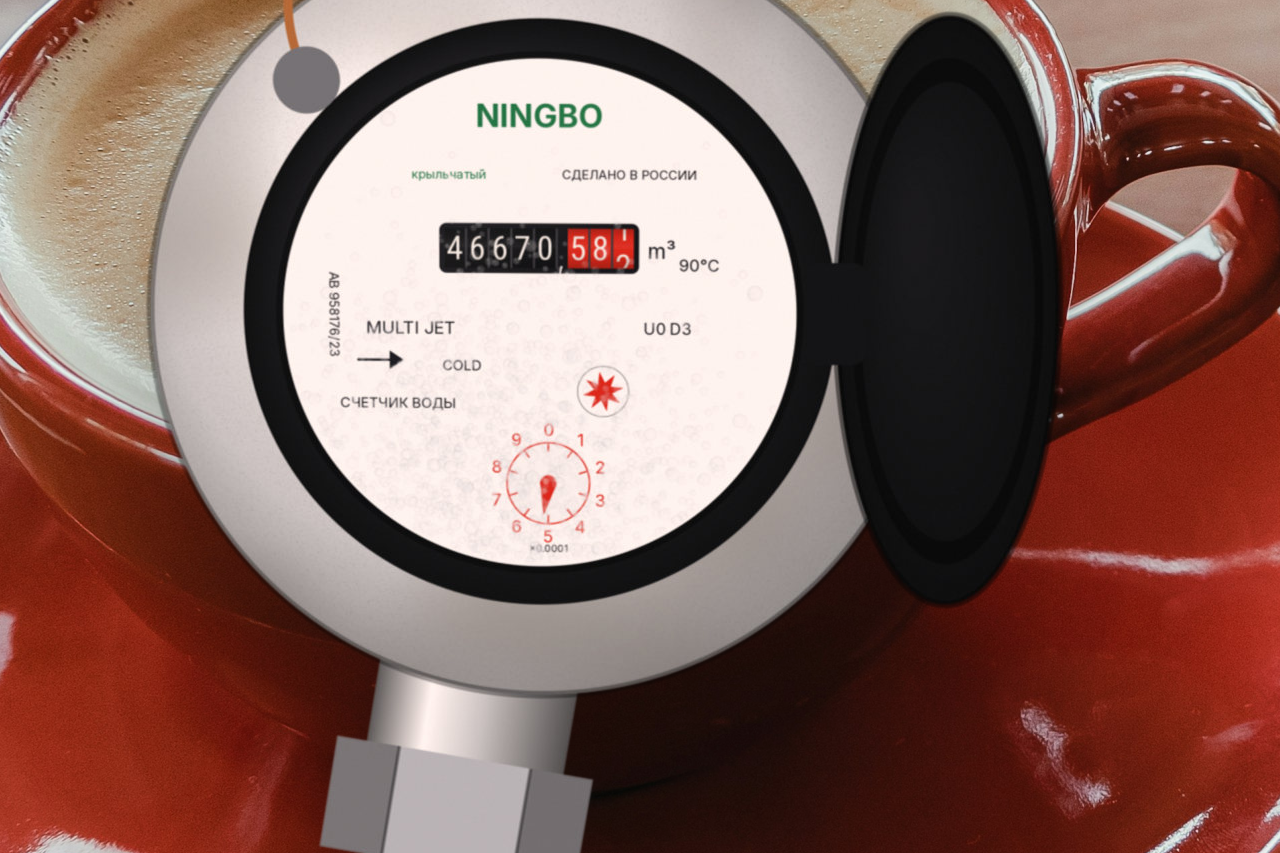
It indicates 46670.5815 m³
